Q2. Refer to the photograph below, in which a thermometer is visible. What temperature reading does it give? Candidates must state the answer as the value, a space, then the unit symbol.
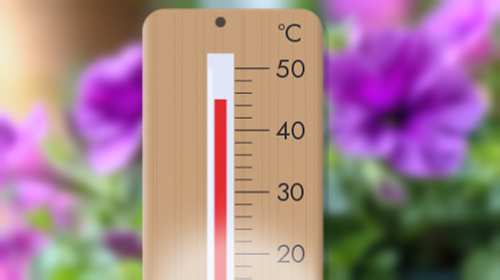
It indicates 45 °C
